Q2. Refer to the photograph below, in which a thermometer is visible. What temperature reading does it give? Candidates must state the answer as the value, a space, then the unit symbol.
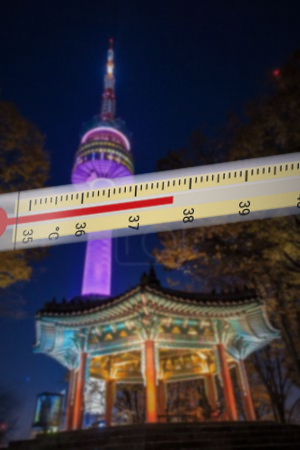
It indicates 37.7 °C
